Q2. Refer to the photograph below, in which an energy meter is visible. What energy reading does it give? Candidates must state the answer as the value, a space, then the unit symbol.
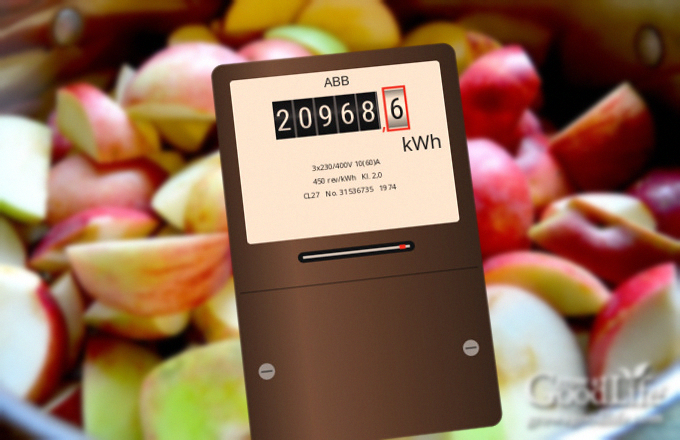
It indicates 20968.6 kWh
